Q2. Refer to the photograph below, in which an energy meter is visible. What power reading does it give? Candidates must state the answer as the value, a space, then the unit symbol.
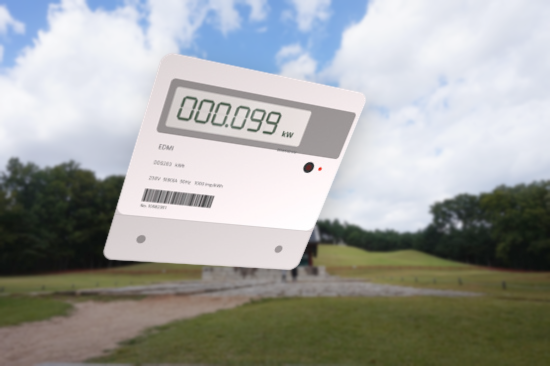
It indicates 0.099 kW
